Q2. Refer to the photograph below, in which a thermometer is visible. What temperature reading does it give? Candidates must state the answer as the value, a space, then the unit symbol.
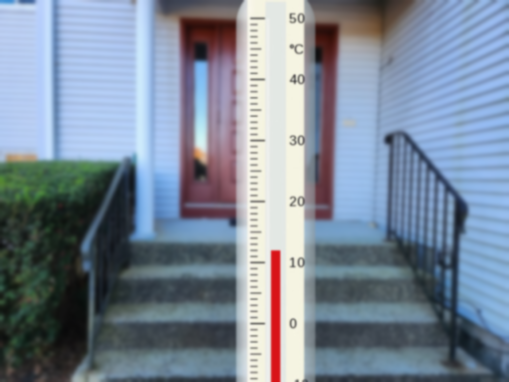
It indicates 12 °C
